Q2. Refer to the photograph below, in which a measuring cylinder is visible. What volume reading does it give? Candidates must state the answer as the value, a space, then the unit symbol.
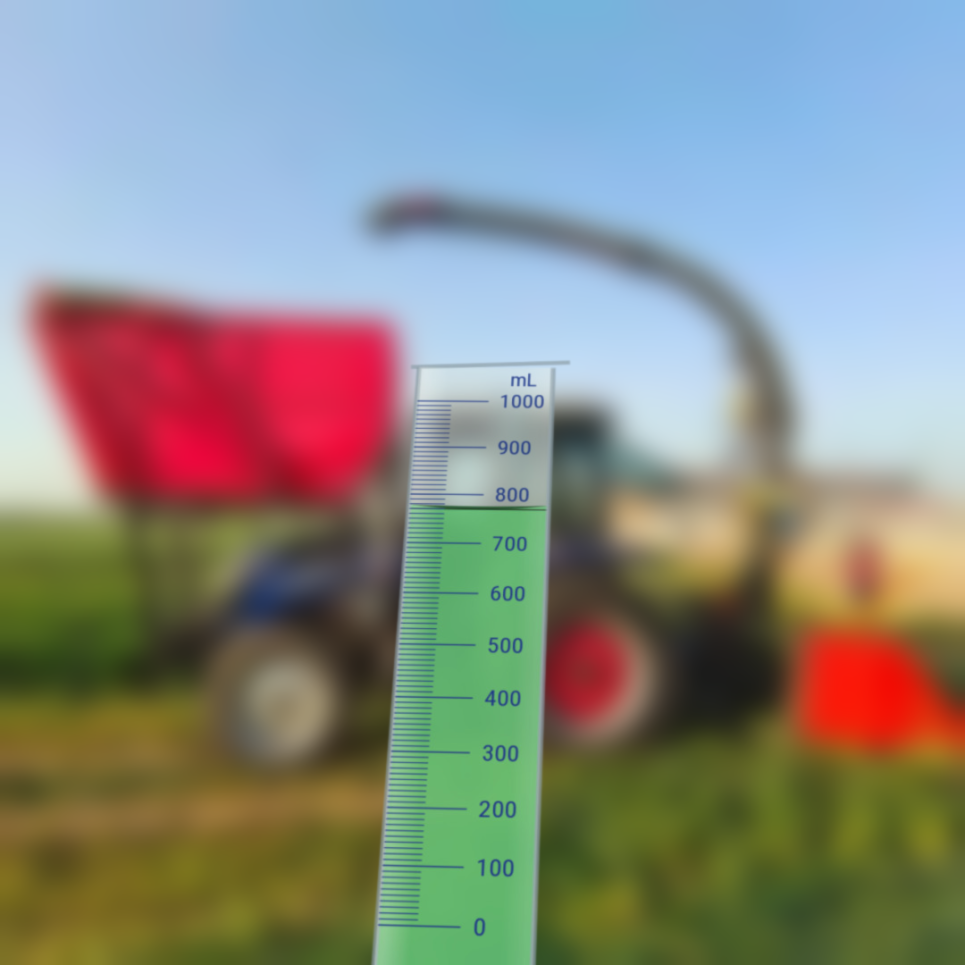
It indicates 770 mL
